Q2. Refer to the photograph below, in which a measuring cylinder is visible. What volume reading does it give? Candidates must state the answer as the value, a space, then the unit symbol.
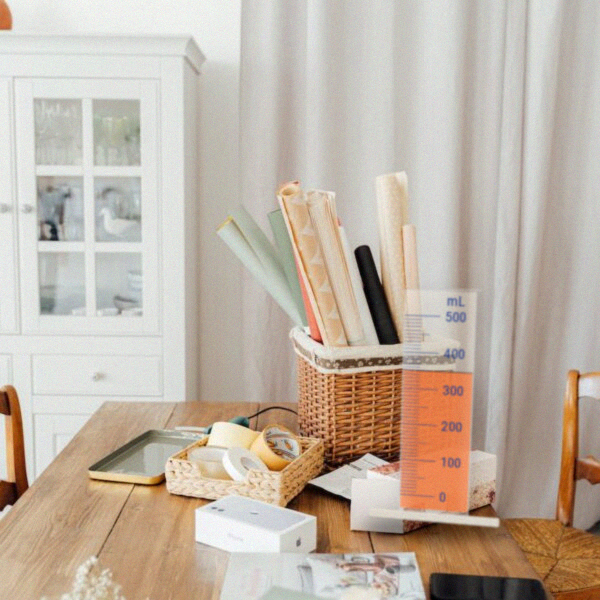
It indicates 350 mL
